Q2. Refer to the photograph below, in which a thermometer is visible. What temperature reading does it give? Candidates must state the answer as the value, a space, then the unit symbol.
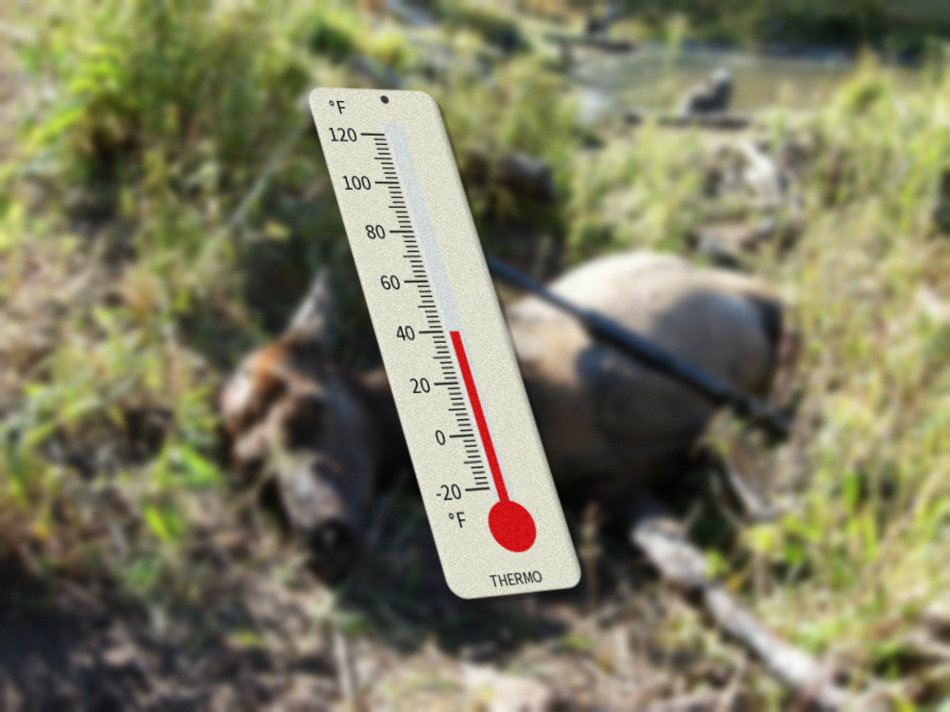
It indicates 40 °F
